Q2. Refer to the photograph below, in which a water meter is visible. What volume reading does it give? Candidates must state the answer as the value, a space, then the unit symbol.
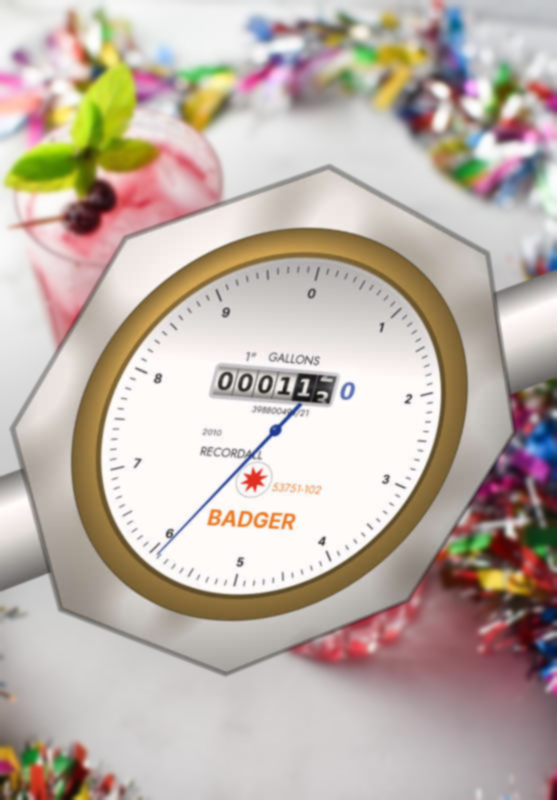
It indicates 1125.9 gal
